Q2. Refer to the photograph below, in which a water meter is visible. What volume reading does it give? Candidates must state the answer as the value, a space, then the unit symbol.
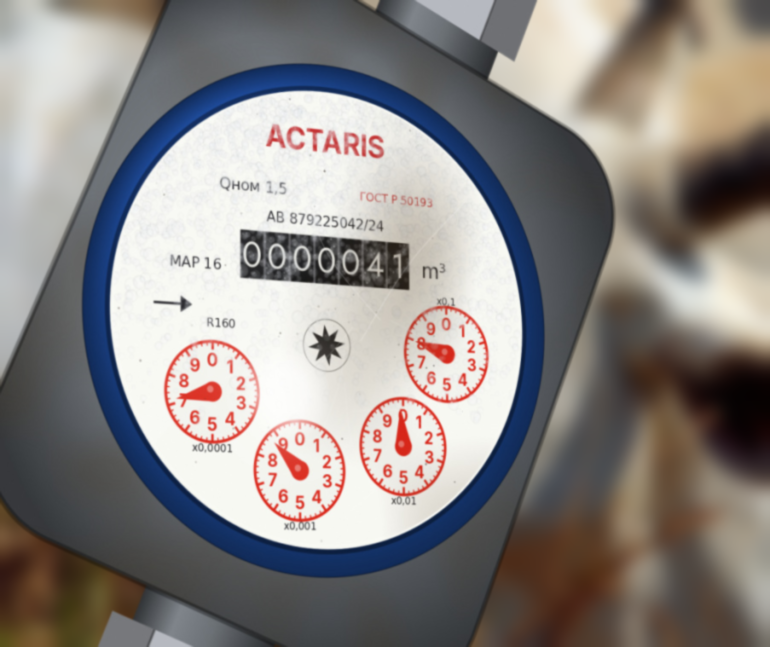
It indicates 41.7987 m³
